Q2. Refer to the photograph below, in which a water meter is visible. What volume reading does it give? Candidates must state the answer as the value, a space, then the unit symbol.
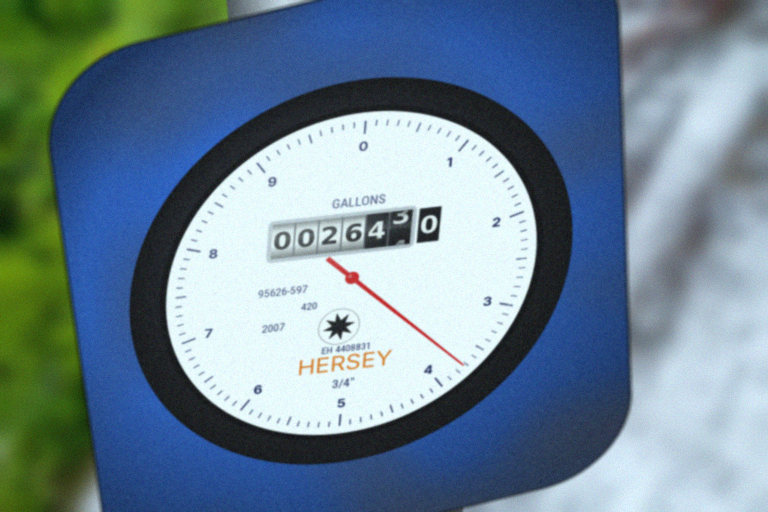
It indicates 26433.7 gal
